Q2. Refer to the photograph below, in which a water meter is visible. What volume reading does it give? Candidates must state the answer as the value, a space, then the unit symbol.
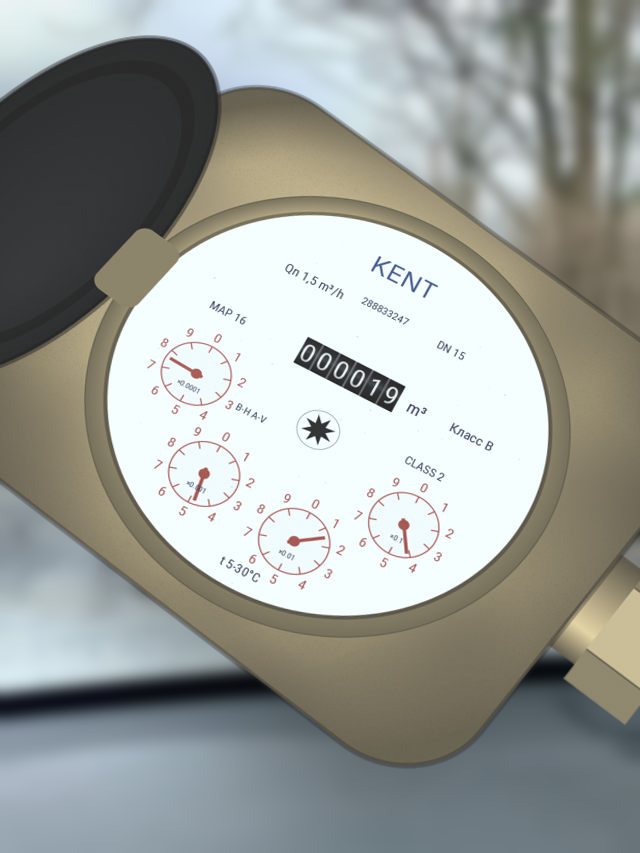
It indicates 19.4147 m³
